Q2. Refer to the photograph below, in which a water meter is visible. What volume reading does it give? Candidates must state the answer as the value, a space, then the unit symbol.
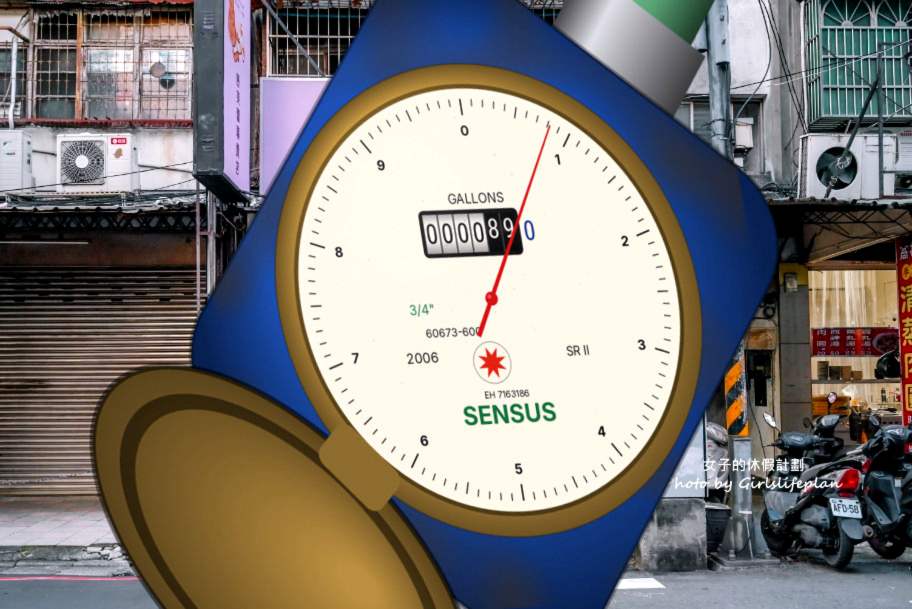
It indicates 890.8 gal
